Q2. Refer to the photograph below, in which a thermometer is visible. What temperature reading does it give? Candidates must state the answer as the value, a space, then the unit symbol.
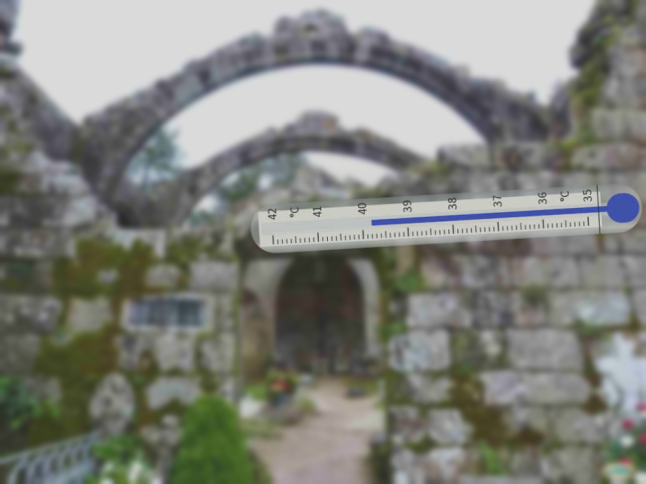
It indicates 39.8 °C
